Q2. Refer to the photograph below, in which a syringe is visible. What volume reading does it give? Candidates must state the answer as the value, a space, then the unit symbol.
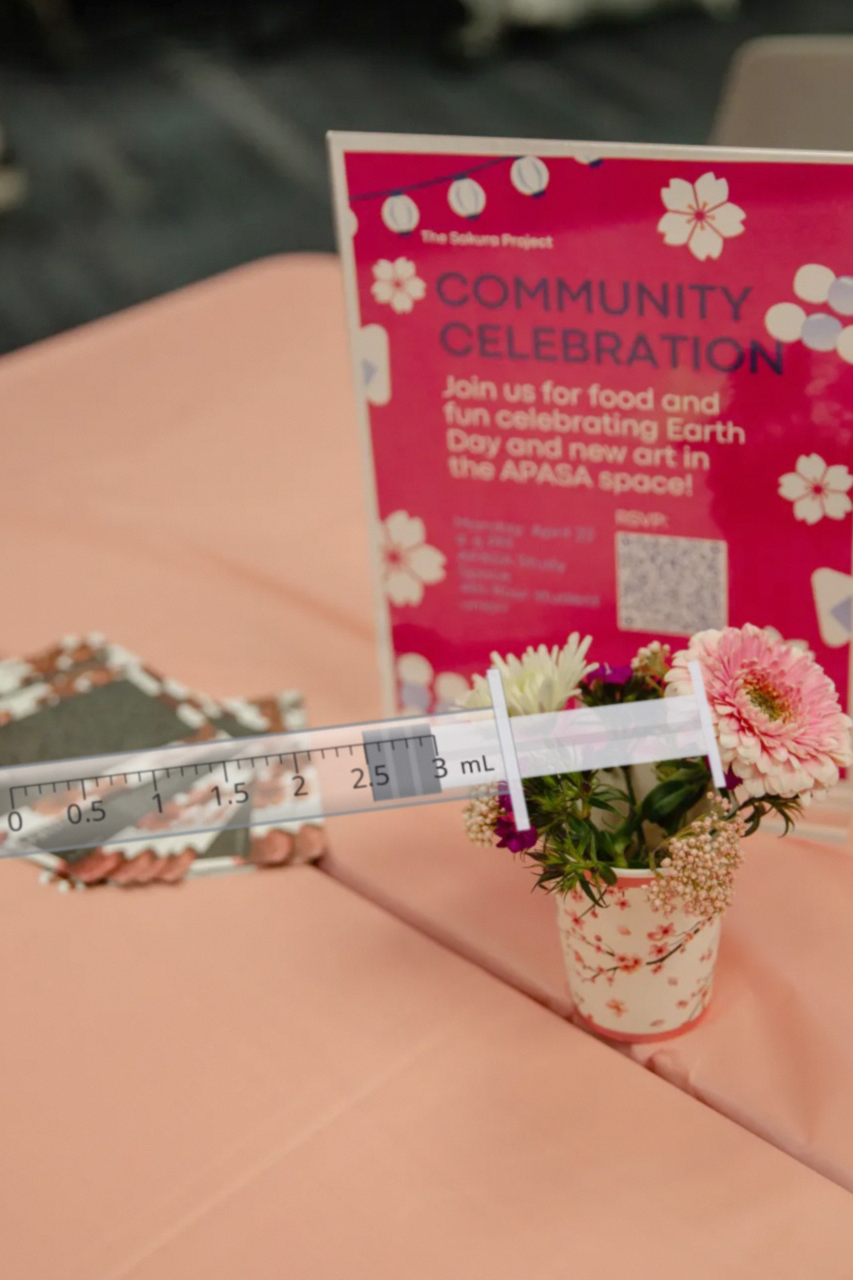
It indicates 2.5 mL
